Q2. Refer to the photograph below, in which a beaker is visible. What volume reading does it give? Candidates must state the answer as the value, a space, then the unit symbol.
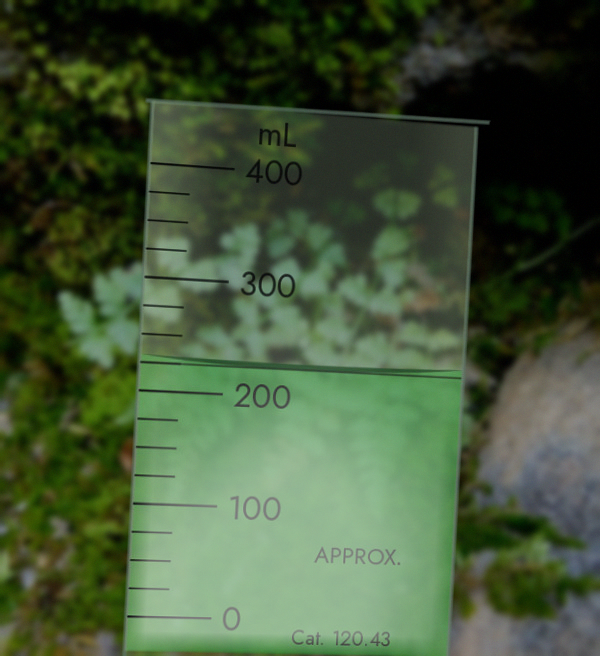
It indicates 225 mL
